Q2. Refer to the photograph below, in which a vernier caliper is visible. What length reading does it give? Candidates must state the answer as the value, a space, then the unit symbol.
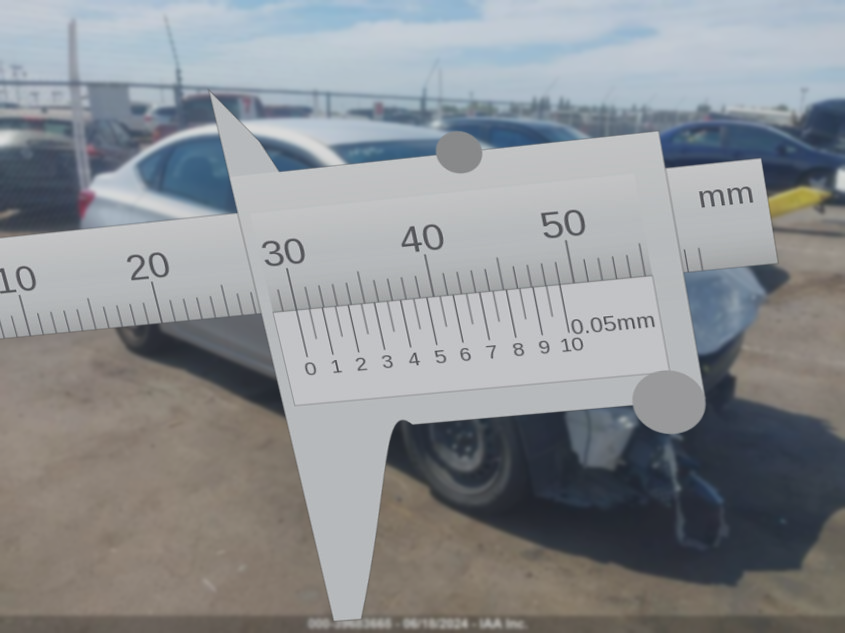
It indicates 30.0 mm
